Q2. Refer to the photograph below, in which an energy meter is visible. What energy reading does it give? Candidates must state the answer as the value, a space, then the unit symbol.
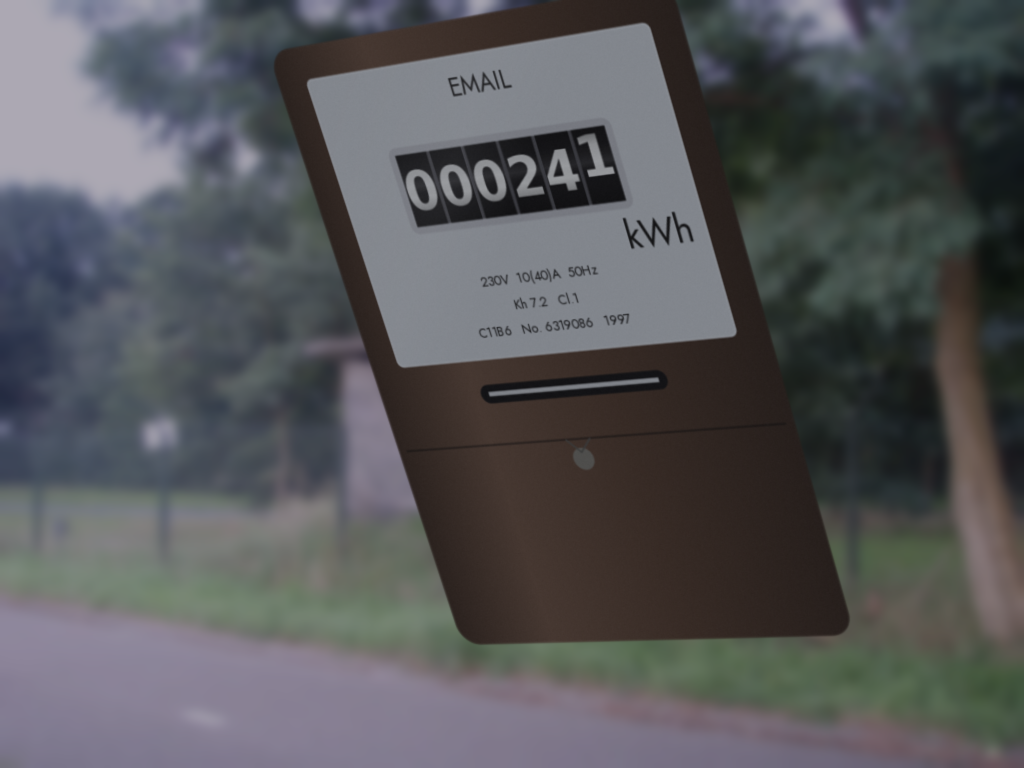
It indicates 241 kWh
